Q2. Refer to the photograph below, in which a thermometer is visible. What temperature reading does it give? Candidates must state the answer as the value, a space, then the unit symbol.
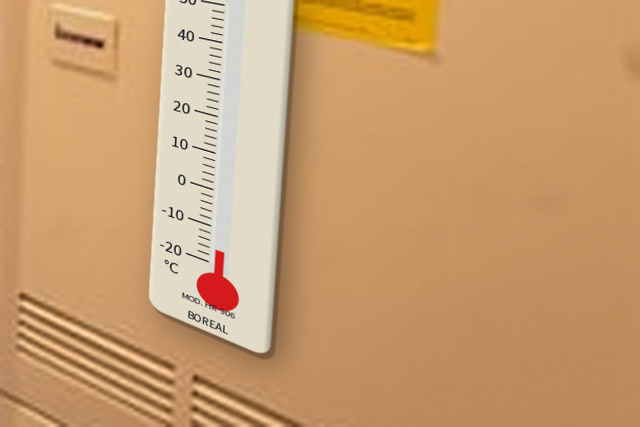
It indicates -16 °C
